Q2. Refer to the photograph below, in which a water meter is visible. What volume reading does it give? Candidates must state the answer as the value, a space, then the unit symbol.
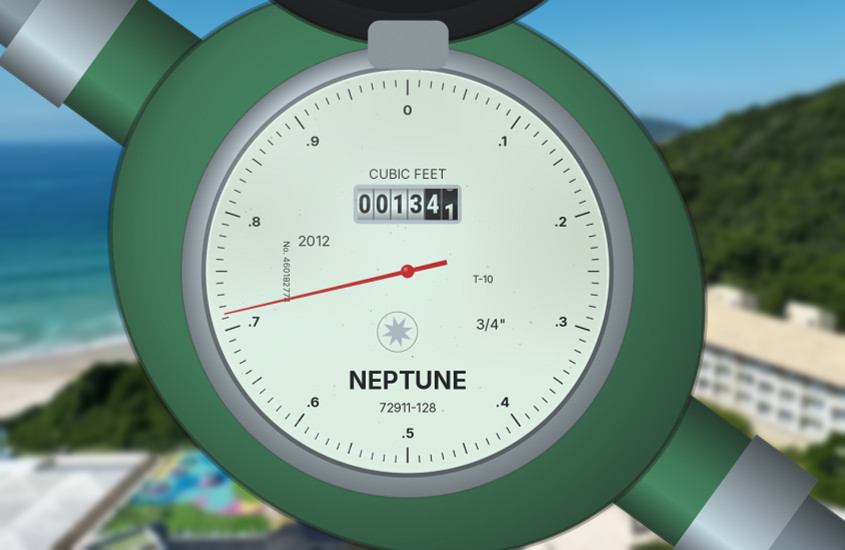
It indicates 1340.71 ft³
